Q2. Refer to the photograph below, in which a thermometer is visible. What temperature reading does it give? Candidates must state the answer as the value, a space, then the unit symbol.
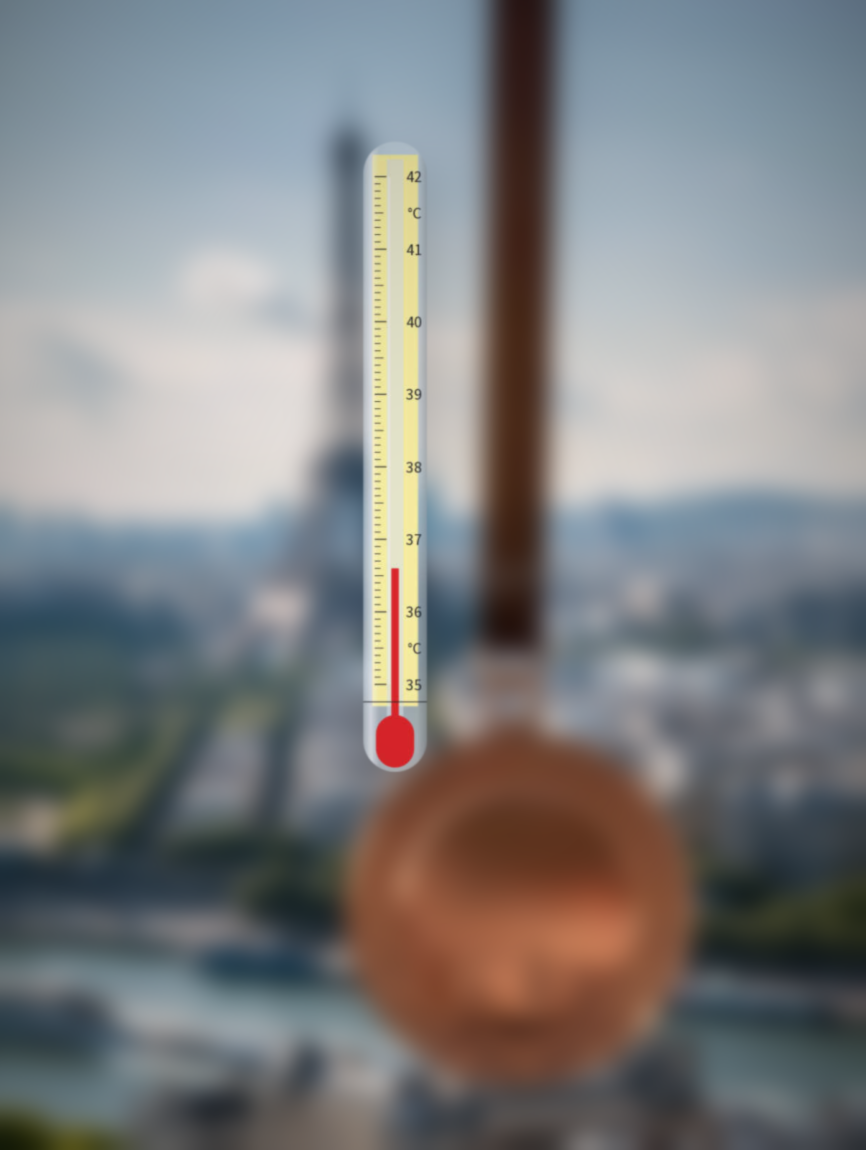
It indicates 36.6 °C
